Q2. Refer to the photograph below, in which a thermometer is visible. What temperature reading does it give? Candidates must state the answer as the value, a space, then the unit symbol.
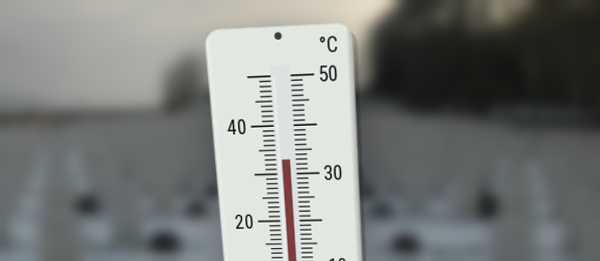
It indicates 33 °C
